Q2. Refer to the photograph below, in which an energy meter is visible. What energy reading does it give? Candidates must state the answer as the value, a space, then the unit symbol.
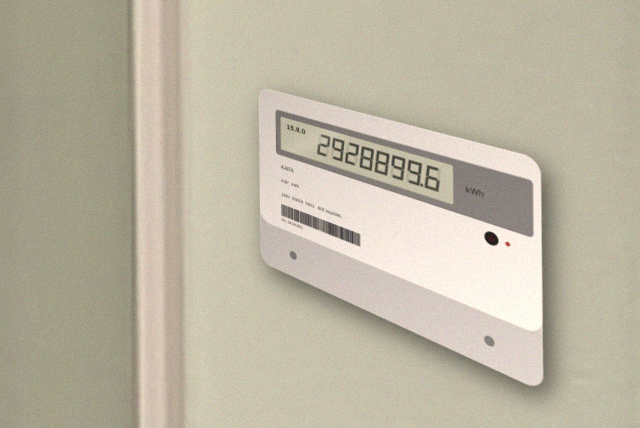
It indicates 2928899.6 kWh
